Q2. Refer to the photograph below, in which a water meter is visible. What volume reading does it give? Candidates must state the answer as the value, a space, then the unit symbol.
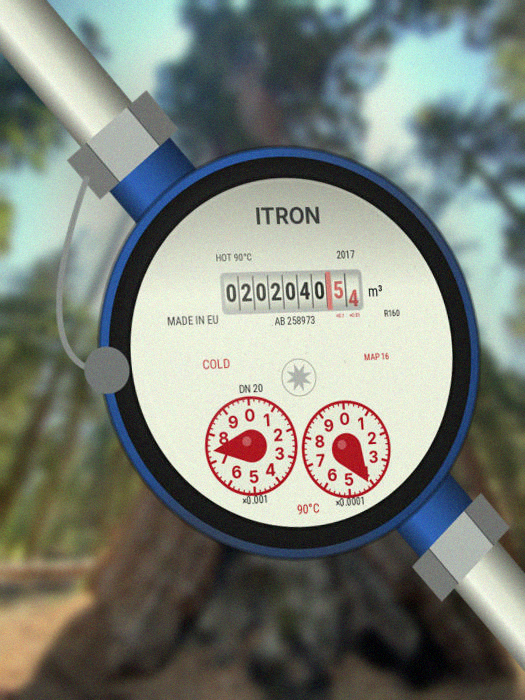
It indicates 202040.5374 m³
